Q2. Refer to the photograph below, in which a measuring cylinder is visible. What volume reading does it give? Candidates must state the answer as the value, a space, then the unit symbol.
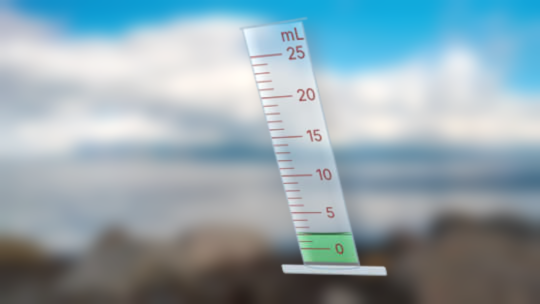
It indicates 2 mL
